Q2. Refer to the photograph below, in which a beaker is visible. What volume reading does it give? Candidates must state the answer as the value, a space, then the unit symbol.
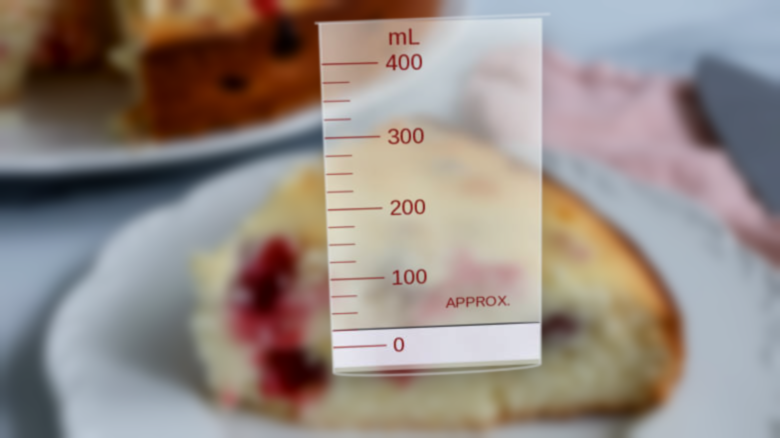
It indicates 25 mL
